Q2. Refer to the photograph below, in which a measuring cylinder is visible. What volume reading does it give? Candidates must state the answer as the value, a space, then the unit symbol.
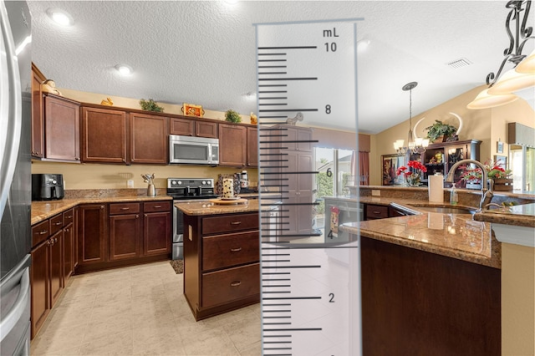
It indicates 3.6 mL
